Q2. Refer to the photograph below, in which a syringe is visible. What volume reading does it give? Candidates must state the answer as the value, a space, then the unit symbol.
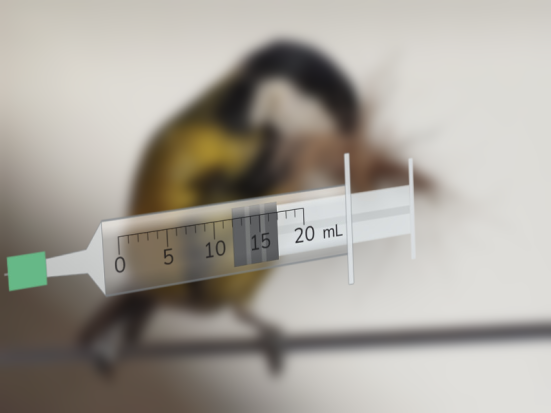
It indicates 12 mL
